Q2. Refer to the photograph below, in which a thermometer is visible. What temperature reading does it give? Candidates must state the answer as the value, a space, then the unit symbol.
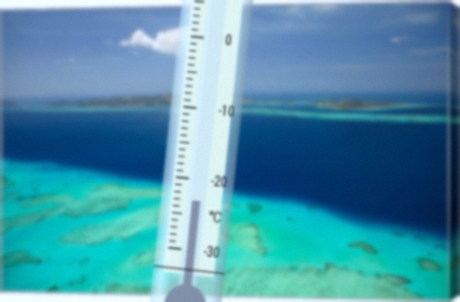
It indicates -23 °C
